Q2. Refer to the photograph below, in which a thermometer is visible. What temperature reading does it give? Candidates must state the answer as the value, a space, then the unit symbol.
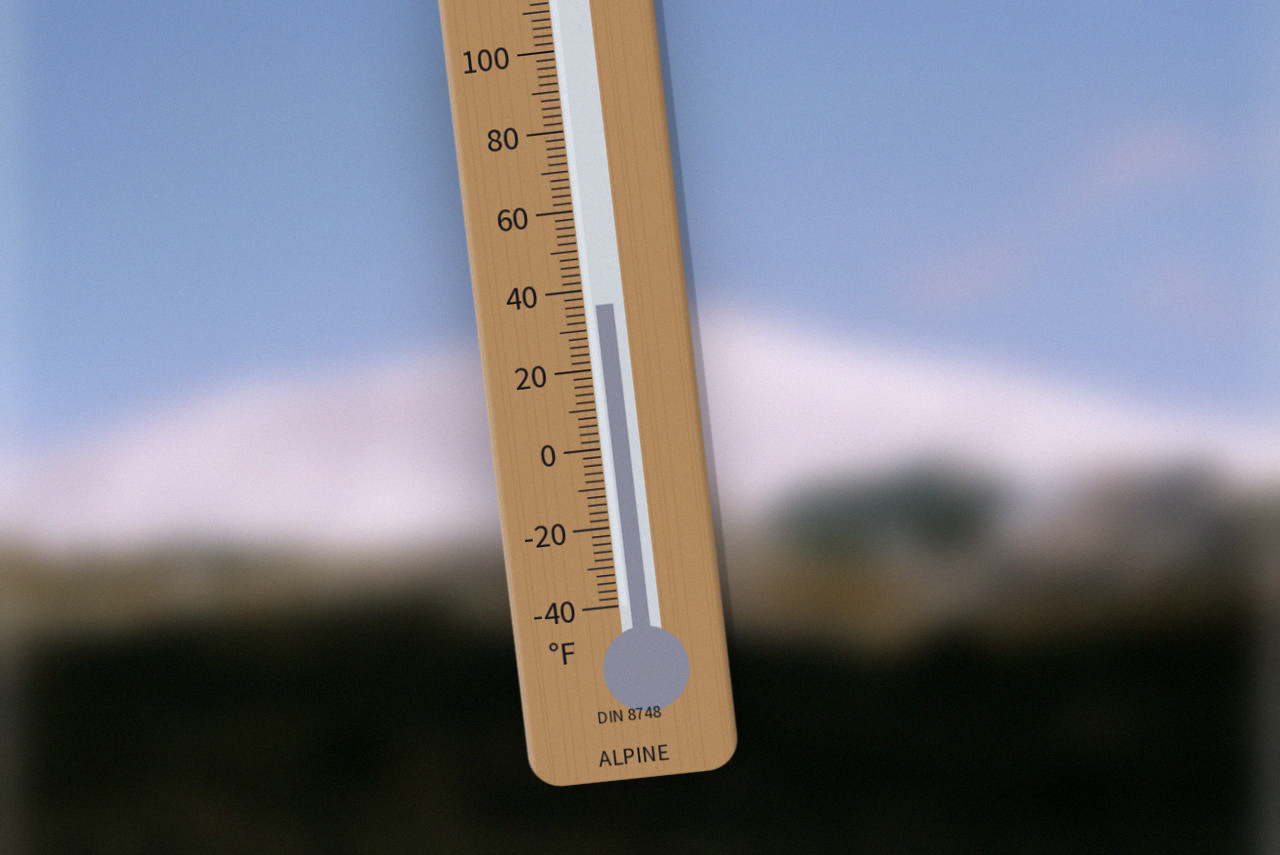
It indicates 36 °F
